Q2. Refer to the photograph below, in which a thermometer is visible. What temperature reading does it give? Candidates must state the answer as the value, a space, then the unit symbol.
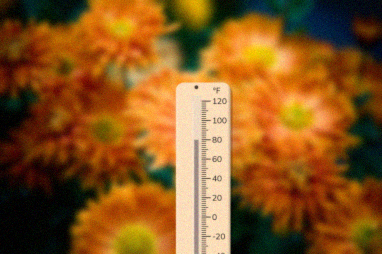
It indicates 80 °F
